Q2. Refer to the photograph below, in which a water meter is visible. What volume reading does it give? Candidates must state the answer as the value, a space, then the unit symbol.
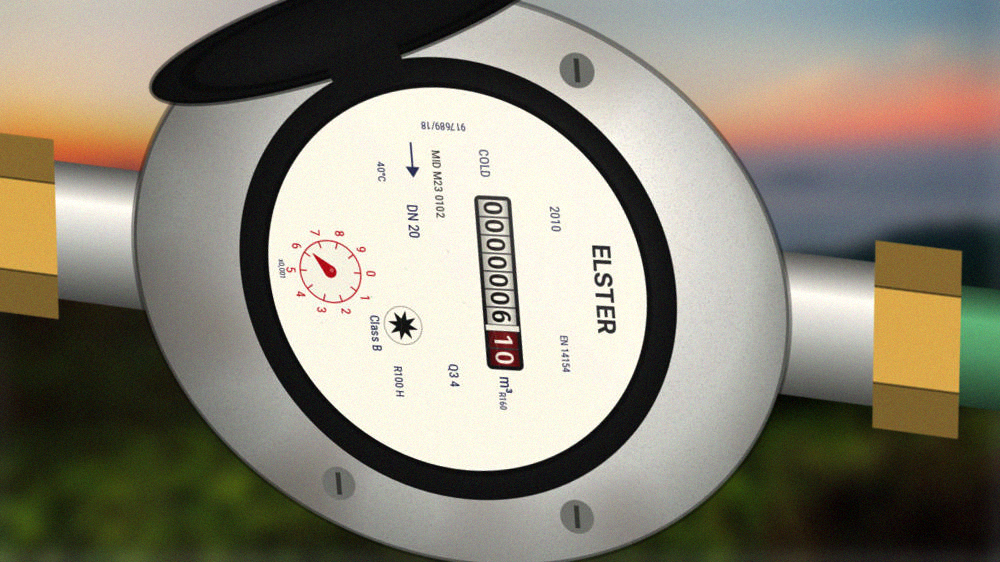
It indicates 6.106 m³
